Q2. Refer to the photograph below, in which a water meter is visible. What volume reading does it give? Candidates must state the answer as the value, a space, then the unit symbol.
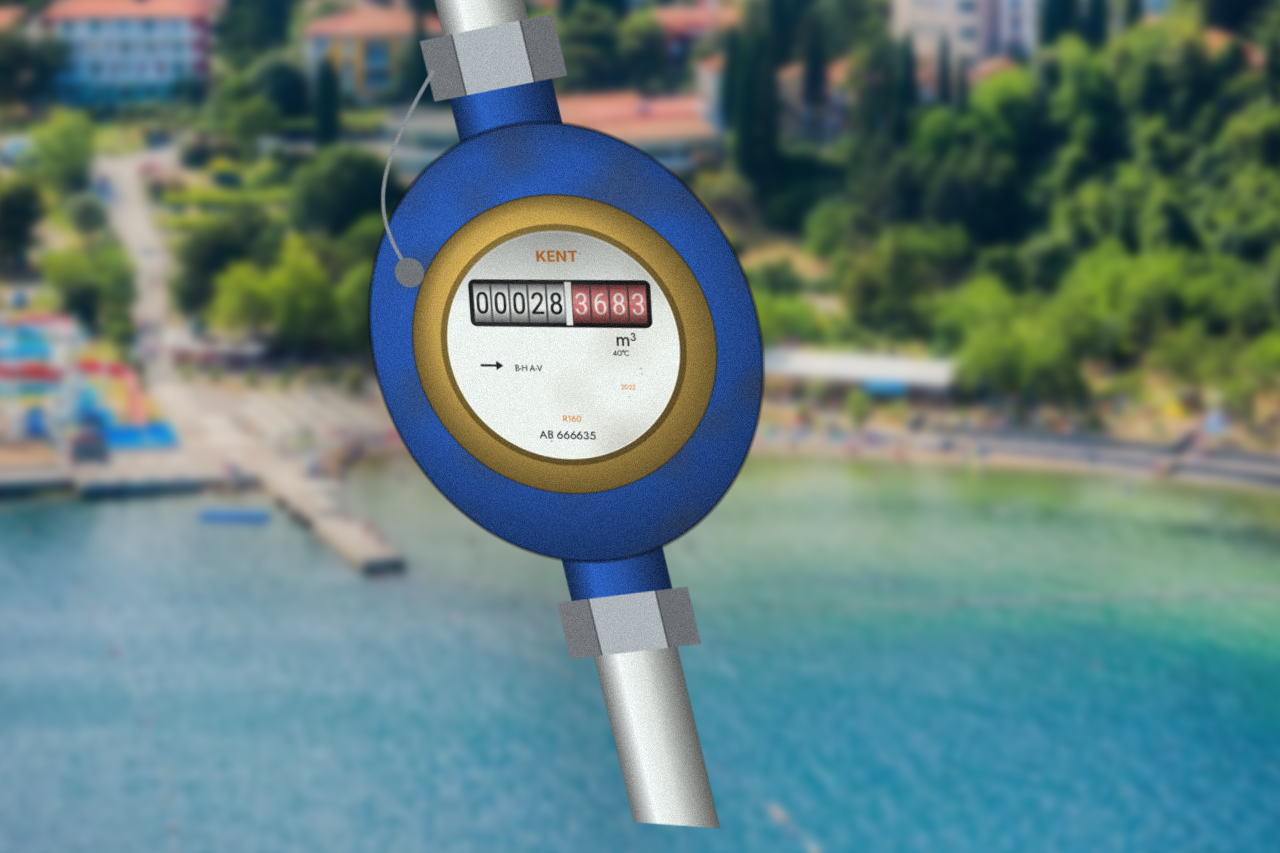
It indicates 28.3683 m³
